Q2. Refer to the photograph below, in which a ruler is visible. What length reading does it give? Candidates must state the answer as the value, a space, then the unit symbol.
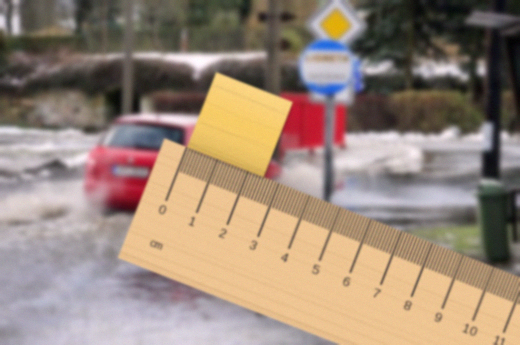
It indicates 2.5 cm
